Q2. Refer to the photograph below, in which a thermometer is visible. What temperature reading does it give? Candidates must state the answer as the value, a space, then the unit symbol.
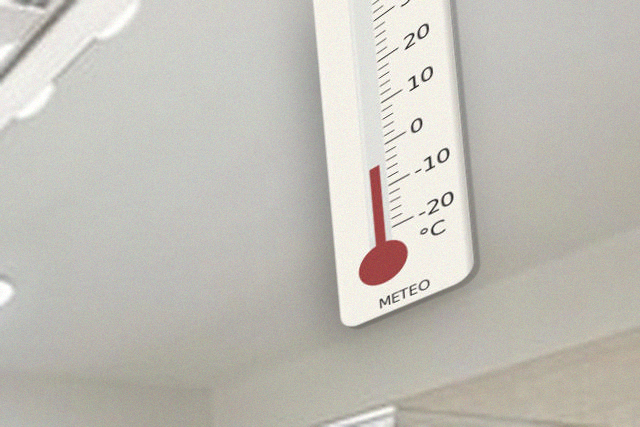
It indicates -4 °C
